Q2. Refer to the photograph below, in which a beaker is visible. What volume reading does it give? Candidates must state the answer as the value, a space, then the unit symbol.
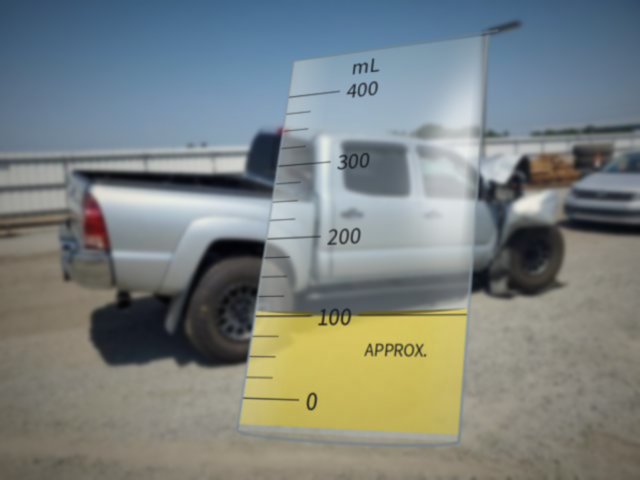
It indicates 100 mL
